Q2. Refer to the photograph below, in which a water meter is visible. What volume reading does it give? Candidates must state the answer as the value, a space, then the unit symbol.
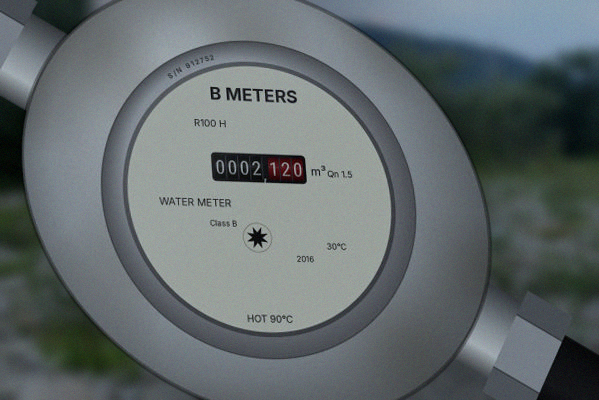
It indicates 2.120 m³
